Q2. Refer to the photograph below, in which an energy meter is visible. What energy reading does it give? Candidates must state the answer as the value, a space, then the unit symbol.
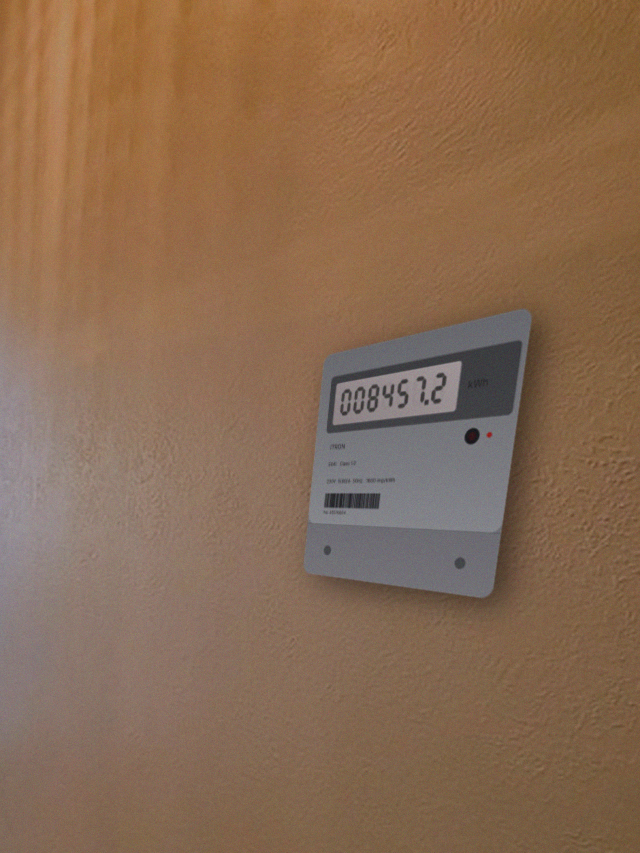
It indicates 8457.2 kWh
